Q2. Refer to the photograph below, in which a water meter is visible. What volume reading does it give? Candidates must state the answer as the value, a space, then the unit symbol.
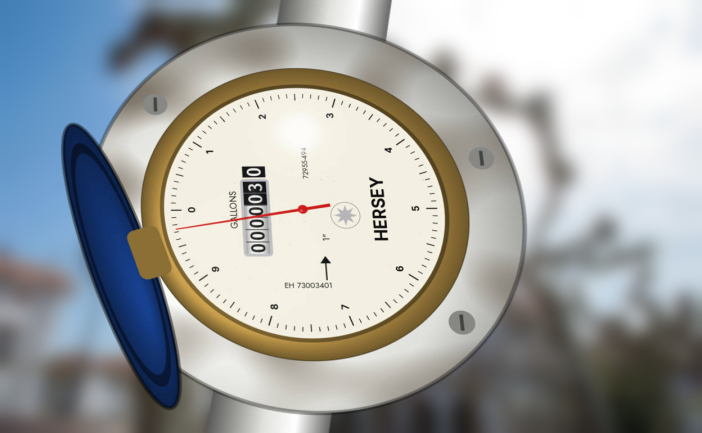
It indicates 29.7 gal
